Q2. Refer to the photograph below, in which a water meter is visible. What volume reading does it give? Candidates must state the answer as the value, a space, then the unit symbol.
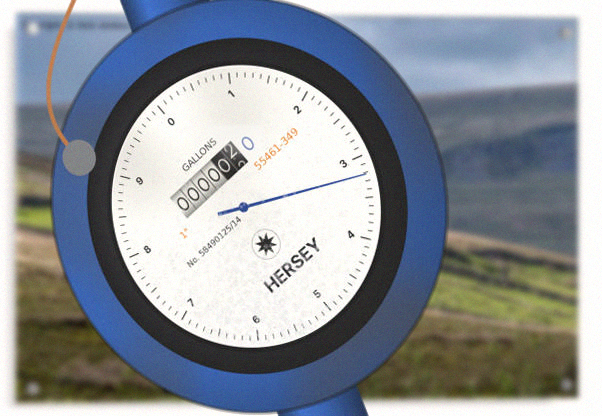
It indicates 23.2 gal
